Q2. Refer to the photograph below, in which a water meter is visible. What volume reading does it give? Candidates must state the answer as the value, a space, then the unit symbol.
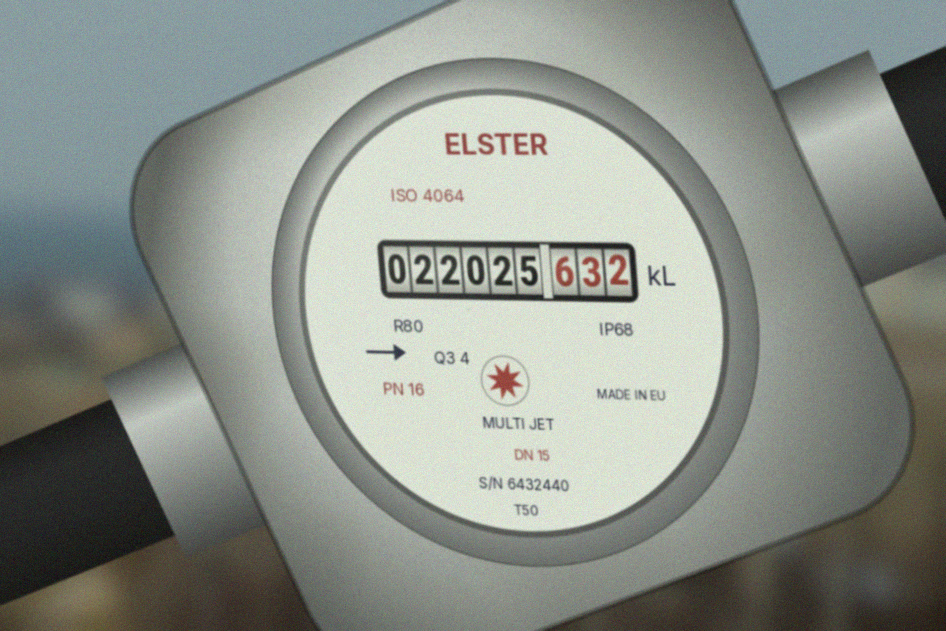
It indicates 22025.632 kL
